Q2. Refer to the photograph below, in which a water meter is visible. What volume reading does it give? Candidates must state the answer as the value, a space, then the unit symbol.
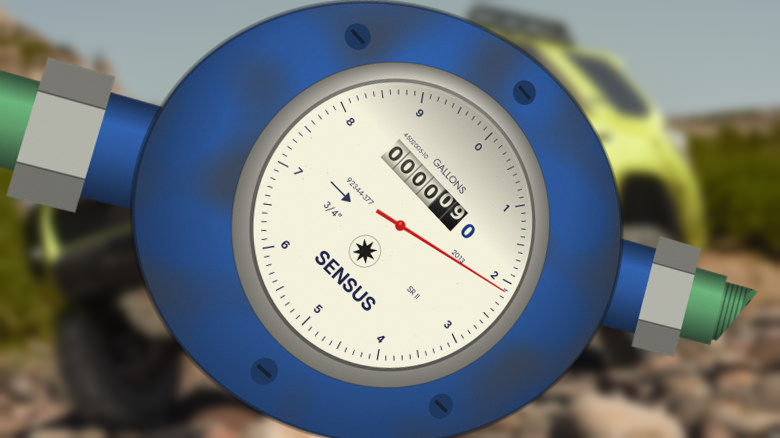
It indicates 92.1 gal
